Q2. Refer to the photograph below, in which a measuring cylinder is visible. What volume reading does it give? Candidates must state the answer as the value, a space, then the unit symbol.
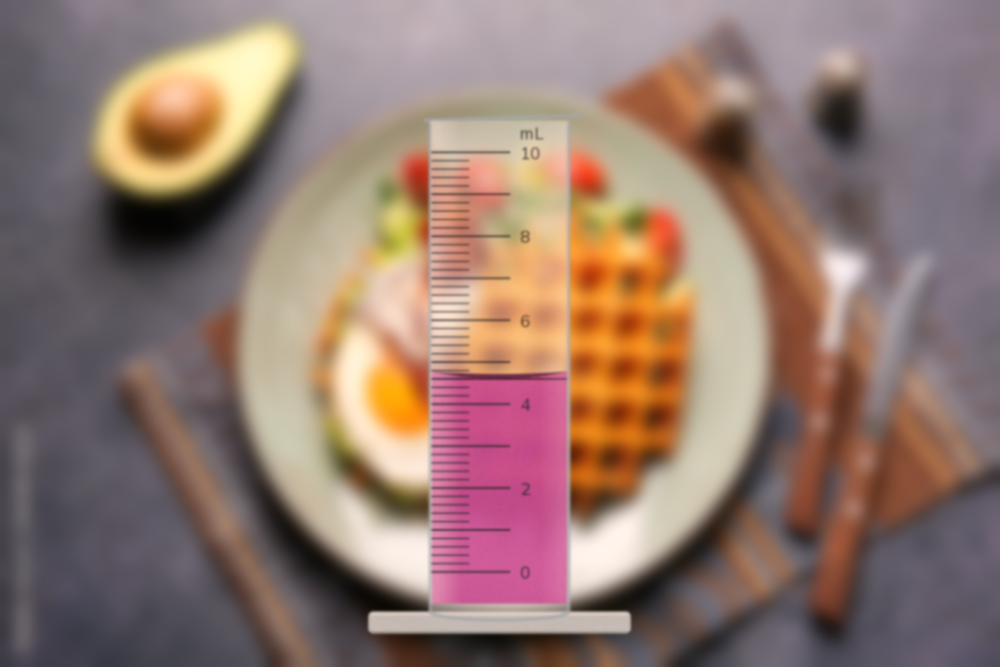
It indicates 4.6 mL
